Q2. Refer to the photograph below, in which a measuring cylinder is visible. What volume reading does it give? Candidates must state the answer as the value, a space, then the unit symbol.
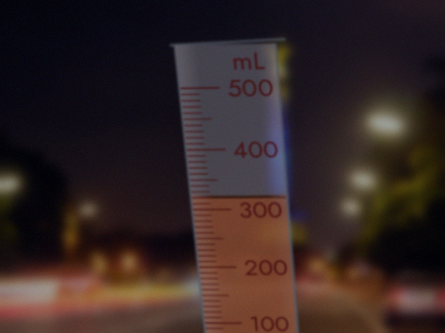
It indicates 320 mL
